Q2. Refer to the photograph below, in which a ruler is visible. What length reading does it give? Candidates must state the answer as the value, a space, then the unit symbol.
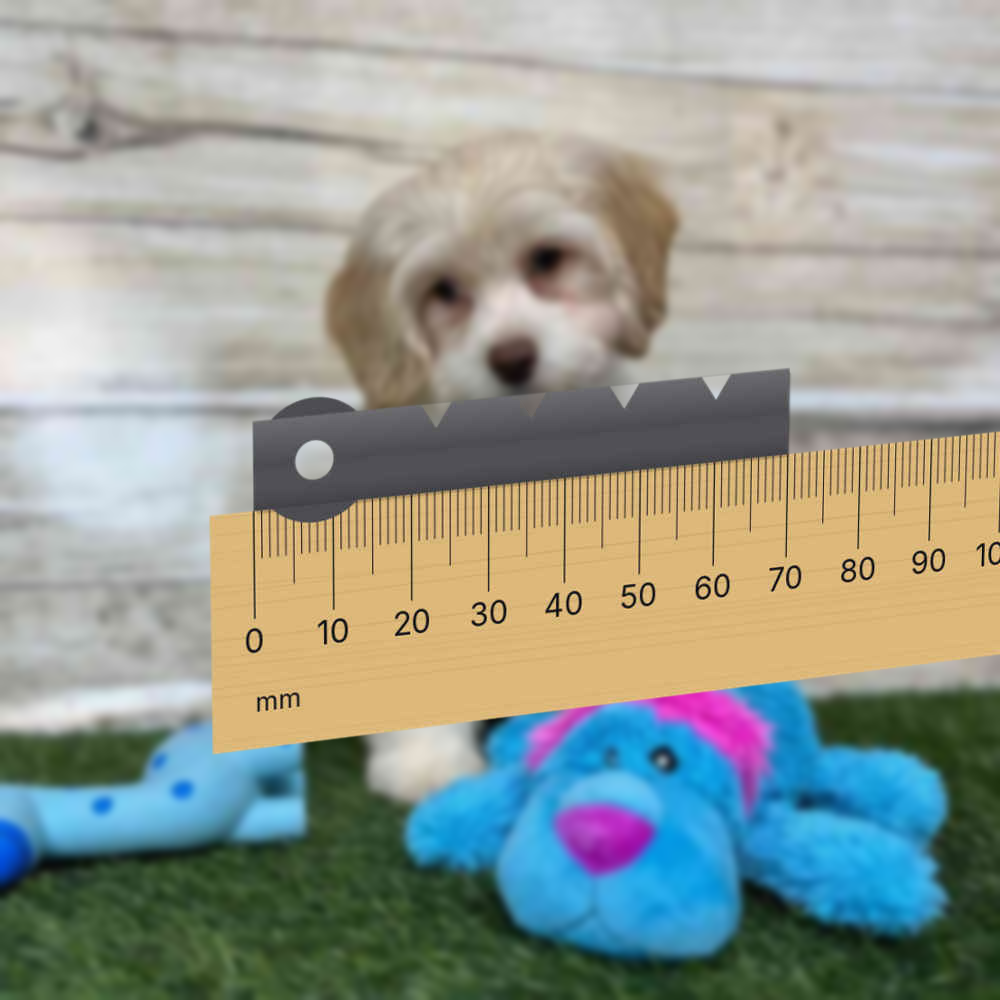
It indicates 70 mm
